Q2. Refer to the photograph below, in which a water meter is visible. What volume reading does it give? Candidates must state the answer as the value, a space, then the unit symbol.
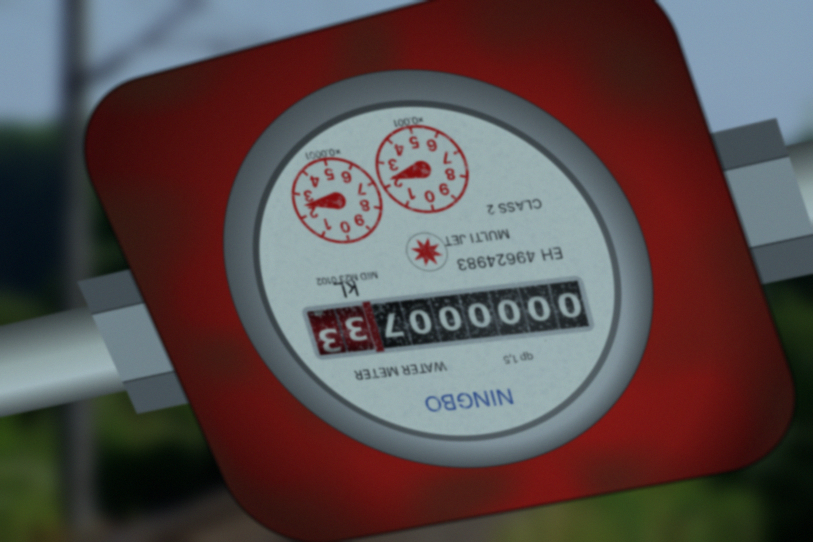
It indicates 7.3322 kL
